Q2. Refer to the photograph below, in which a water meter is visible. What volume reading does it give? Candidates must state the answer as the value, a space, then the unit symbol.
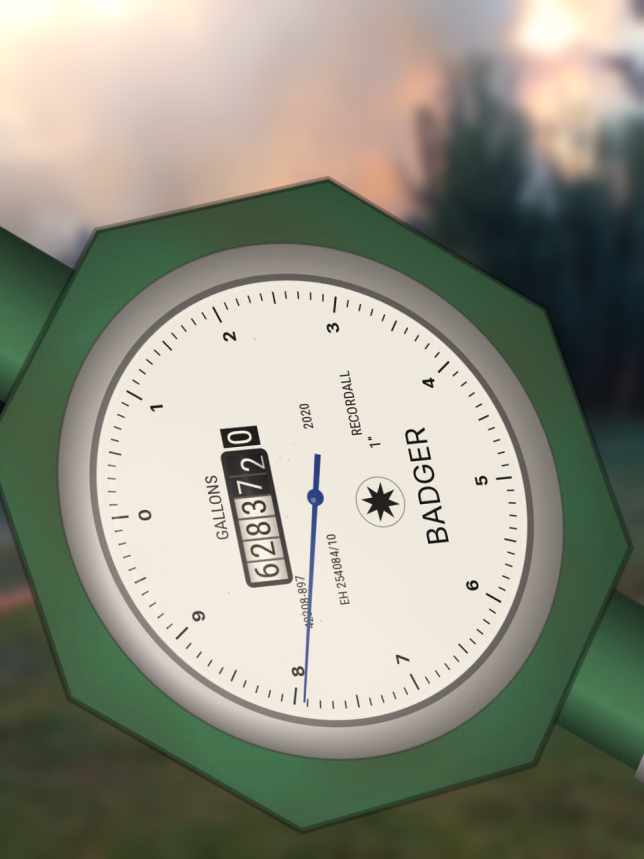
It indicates 6283717.9 gal
